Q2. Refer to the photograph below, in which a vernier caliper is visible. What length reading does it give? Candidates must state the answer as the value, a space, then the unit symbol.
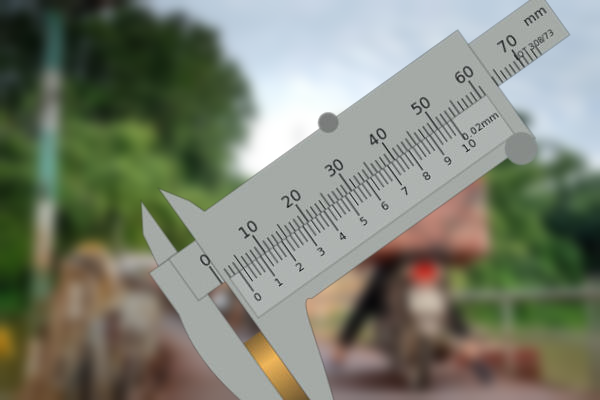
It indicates 4.0 mm
